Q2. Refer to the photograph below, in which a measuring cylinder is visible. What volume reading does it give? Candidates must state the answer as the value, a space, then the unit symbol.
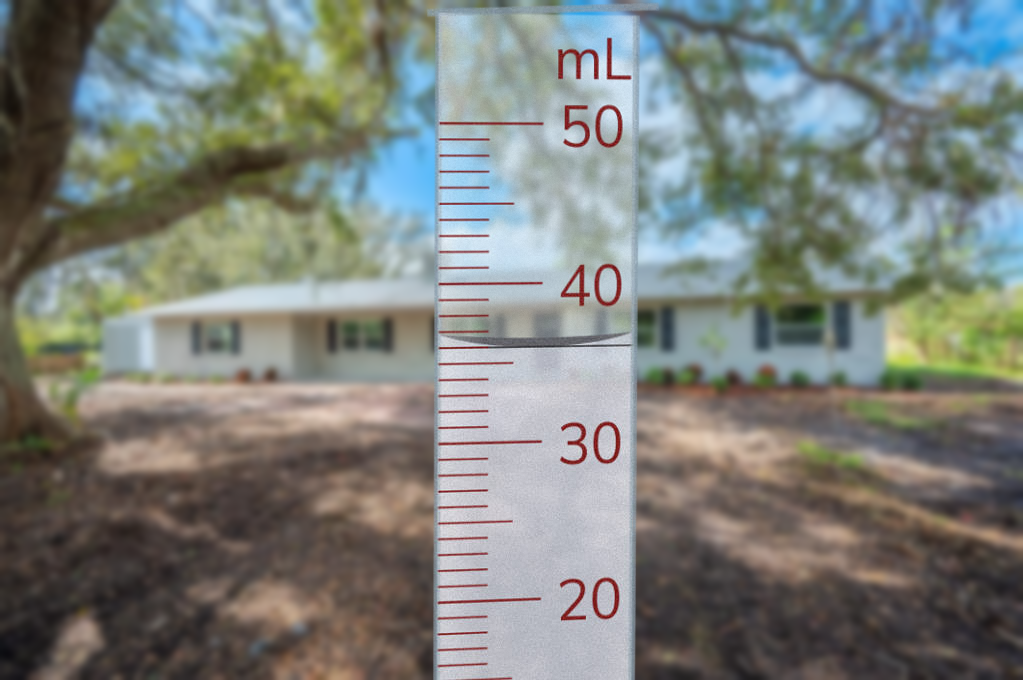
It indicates 36 mL
